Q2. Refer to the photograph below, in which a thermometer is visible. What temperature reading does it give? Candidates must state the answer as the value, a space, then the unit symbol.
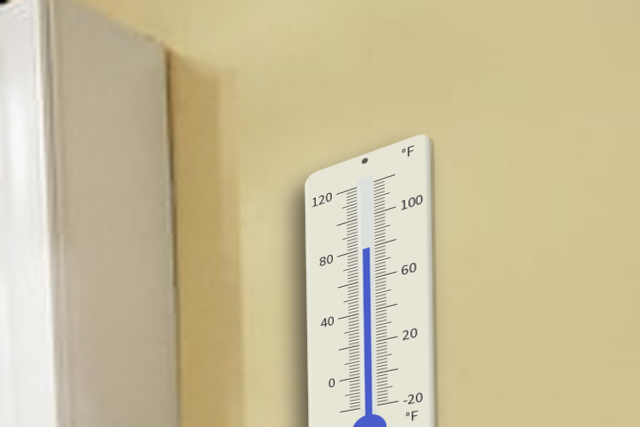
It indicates 80 °F
